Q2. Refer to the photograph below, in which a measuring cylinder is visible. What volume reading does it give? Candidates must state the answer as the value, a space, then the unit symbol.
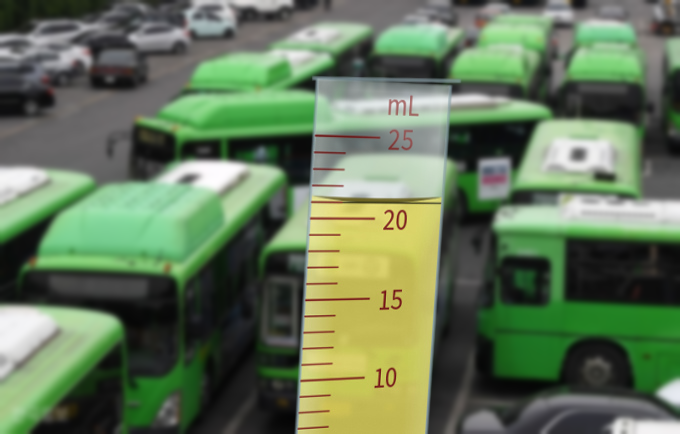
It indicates 21 mL
